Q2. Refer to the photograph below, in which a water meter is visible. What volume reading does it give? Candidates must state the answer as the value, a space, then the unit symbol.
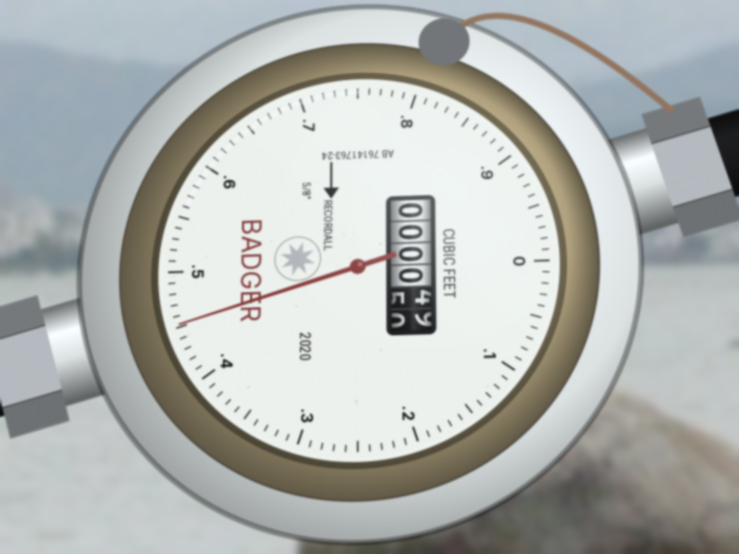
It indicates 49.45 ft³
